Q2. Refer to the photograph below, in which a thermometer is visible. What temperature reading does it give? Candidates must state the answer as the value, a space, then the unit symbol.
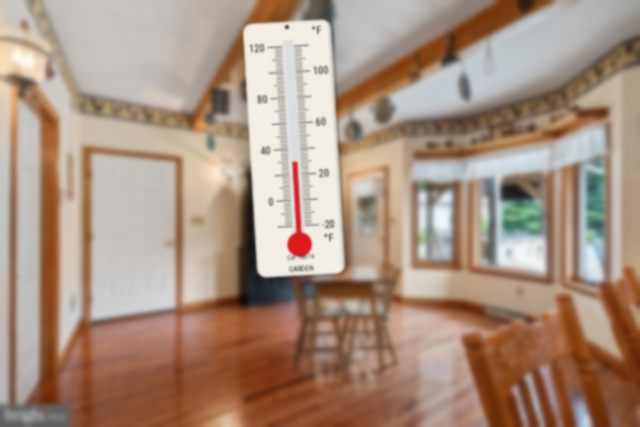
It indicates 30 °F
